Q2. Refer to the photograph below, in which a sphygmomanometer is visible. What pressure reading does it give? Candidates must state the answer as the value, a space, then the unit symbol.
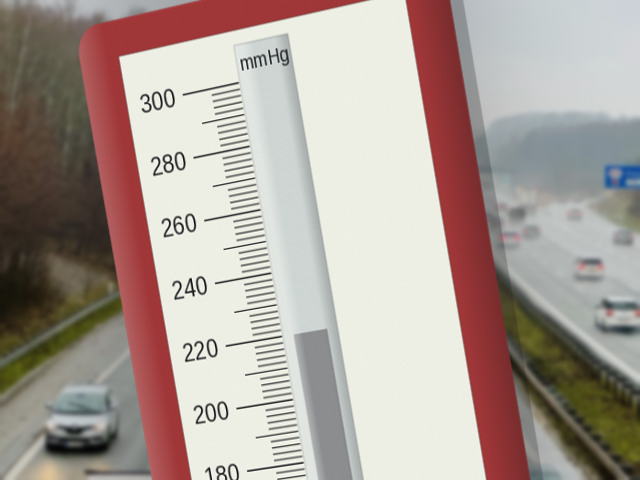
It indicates 220 mmHg
